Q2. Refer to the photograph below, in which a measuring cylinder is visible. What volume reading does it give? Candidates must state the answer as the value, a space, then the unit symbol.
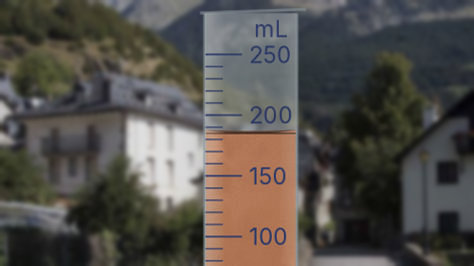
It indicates 185 mL
